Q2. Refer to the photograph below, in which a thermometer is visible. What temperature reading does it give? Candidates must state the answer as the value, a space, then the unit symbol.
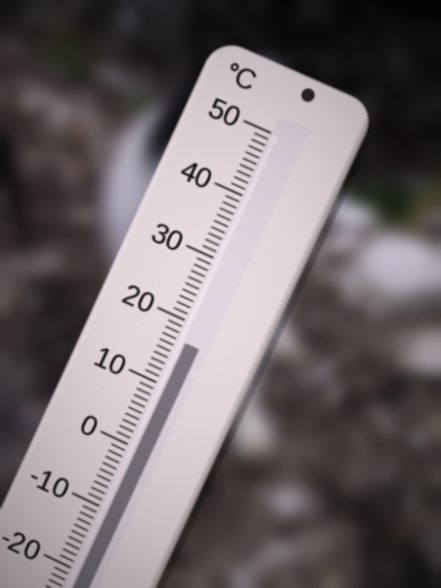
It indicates 17 °C
